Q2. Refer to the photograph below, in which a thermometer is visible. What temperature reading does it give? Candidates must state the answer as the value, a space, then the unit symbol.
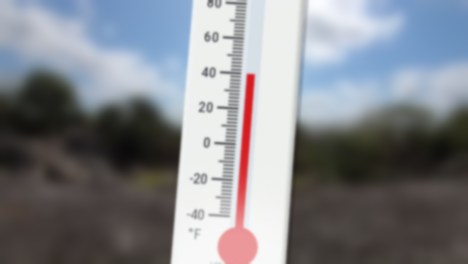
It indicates 40 °F
